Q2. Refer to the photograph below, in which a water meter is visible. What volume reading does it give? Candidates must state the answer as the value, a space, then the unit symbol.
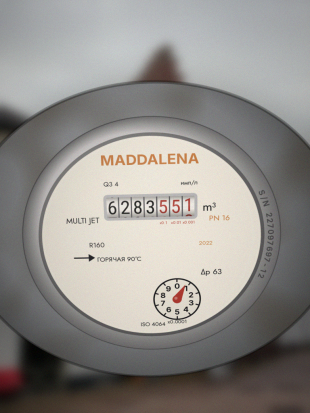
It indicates 6283.5510 m³
